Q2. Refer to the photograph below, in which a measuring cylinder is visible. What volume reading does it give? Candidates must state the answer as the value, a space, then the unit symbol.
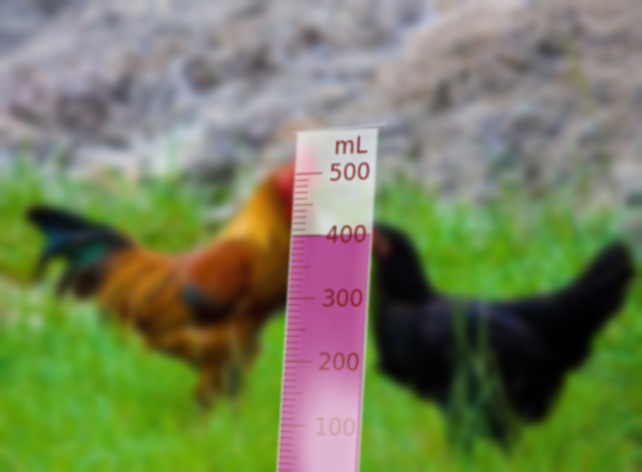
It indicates 400 mL
